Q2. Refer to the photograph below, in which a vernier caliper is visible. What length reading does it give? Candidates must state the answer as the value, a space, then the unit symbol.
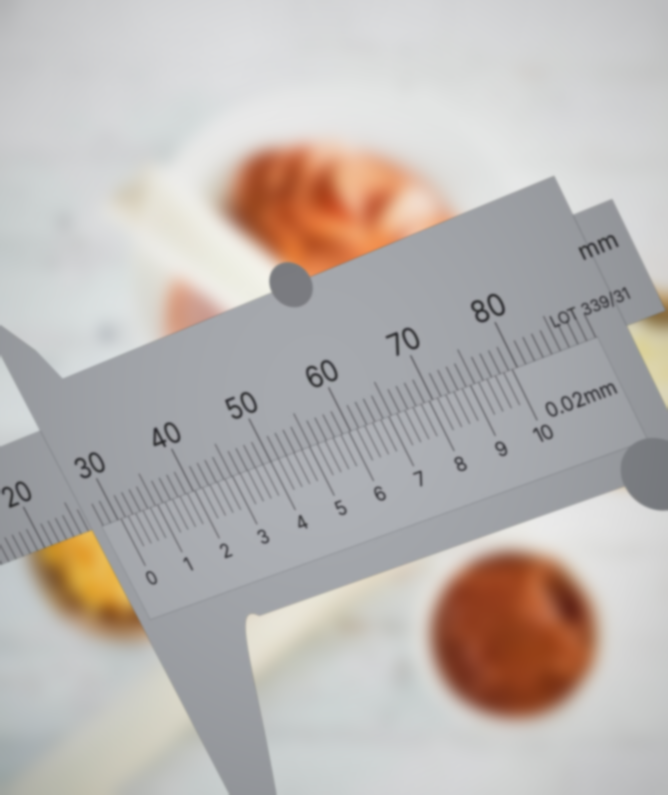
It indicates 30.4 mm
